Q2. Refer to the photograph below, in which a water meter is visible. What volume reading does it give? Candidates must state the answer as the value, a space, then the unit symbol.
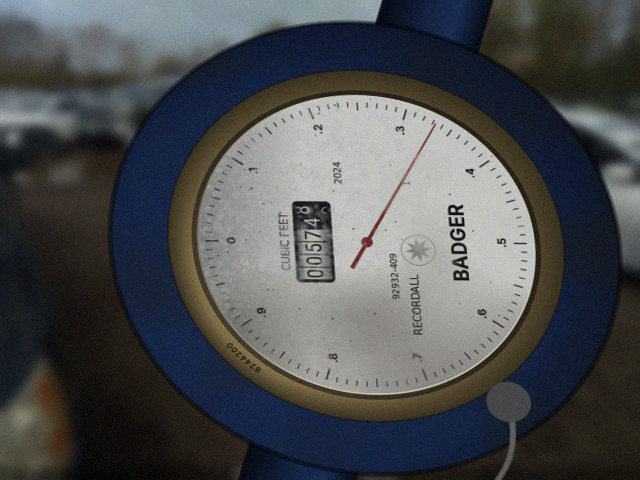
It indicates 5748.33 ft³
